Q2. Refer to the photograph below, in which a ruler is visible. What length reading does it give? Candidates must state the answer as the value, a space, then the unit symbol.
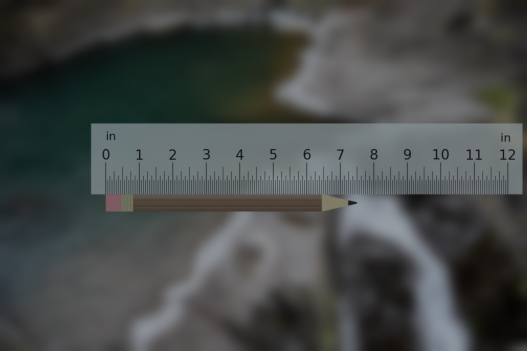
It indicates 7.5 in
